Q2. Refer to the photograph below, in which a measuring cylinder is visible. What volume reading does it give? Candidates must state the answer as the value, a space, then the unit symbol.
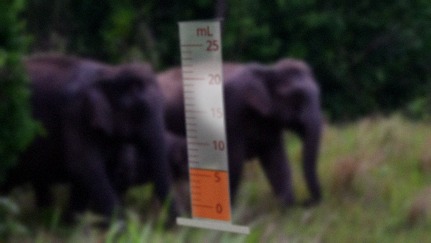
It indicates 6 mL
